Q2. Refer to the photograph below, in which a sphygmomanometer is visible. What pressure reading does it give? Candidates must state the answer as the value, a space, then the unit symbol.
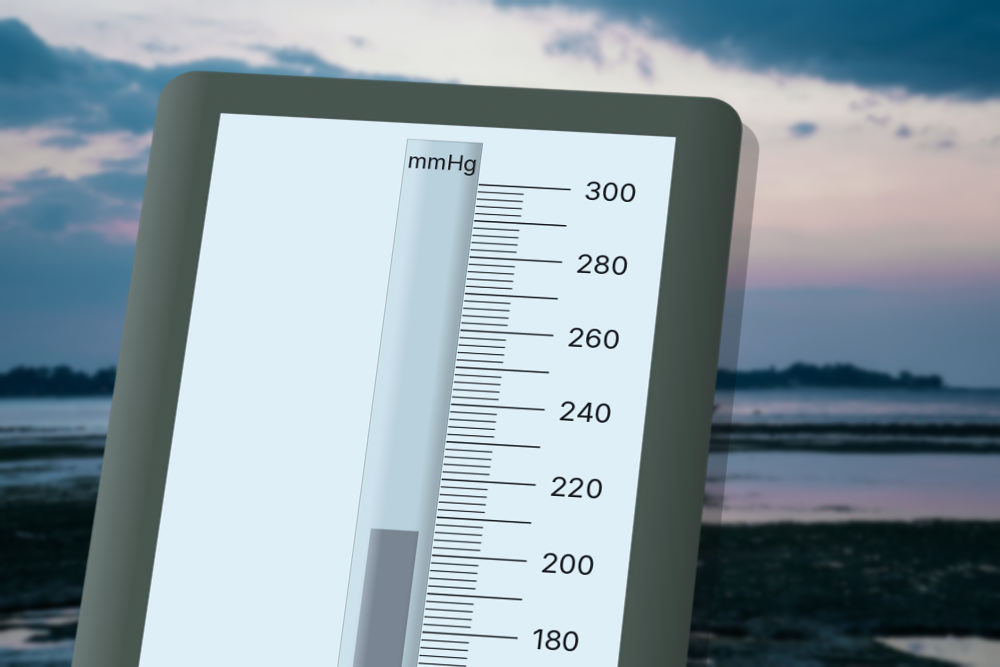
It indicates 206 mmHg
